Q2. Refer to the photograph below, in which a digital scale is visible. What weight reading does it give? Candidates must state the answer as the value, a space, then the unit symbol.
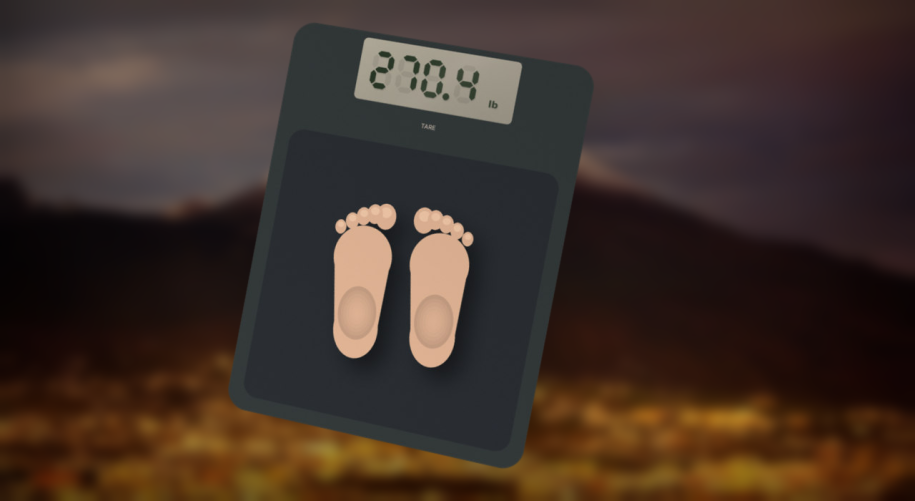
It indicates 270.4 lb
